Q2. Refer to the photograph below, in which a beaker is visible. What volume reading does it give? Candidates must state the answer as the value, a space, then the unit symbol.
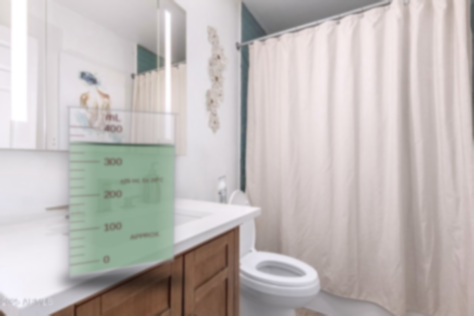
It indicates 350 mL
